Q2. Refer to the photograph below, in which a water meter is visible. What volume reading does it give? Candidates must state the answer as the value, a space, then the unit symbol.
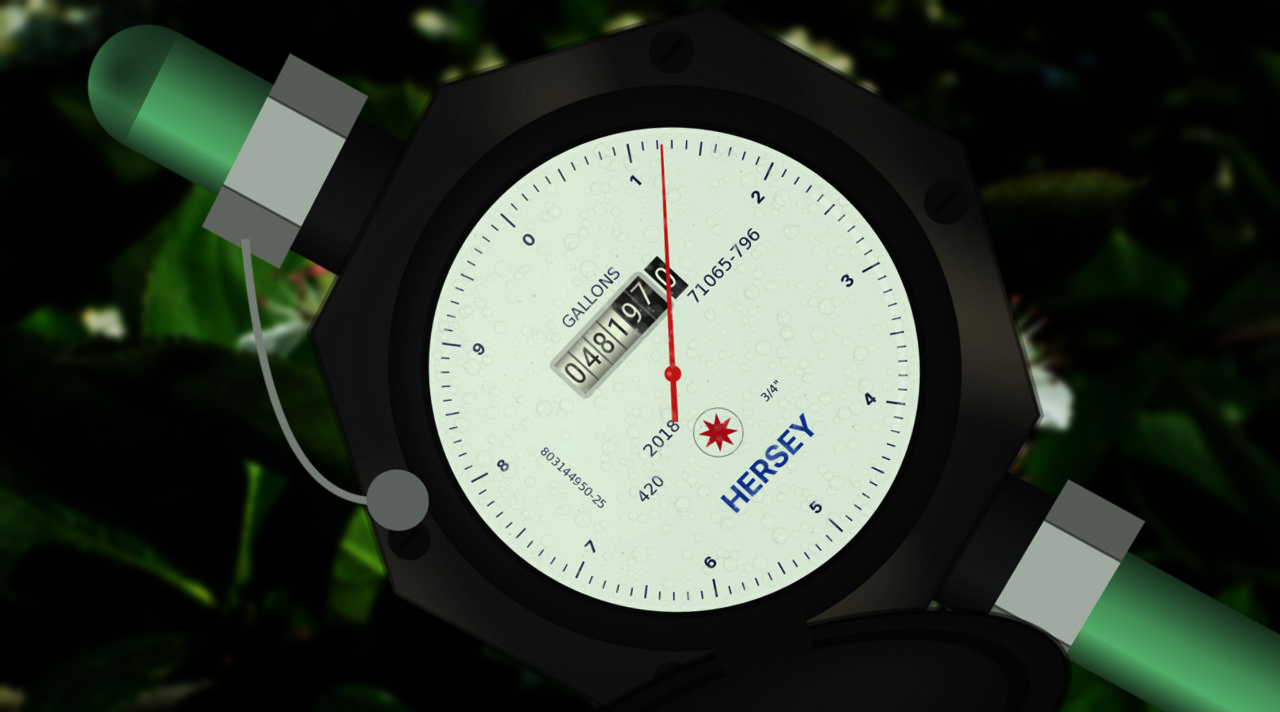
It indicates 481971.2 gal
